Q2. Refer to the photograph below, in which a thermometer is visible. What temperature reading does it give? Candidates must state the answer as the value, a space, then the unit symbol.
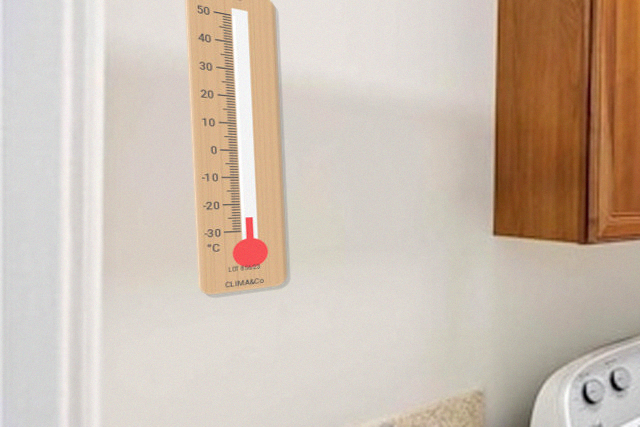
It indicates -25 °C
